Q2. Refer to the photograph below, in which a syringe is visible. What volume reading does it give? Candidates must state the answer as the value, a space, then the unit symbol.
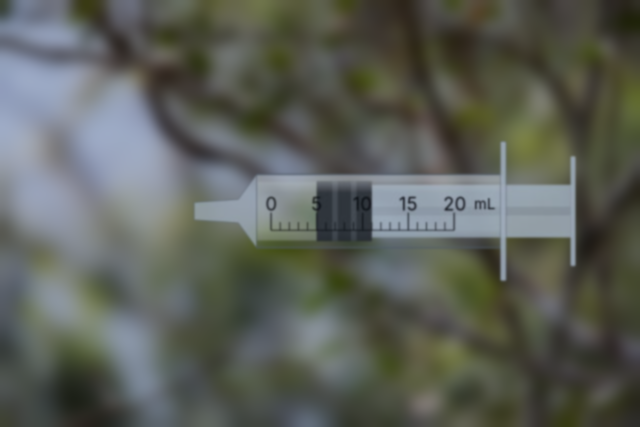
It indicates 5 mL
